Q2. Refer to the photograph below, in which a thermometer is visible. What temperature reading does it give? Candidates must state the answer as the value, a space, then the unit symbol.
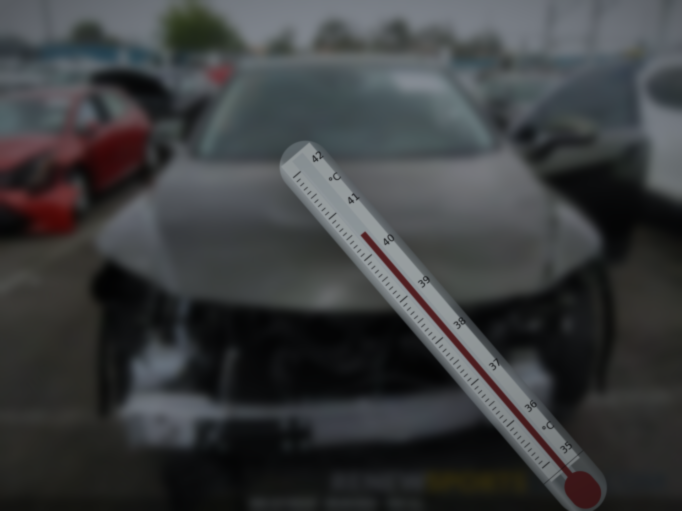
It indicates 40.4 °C
